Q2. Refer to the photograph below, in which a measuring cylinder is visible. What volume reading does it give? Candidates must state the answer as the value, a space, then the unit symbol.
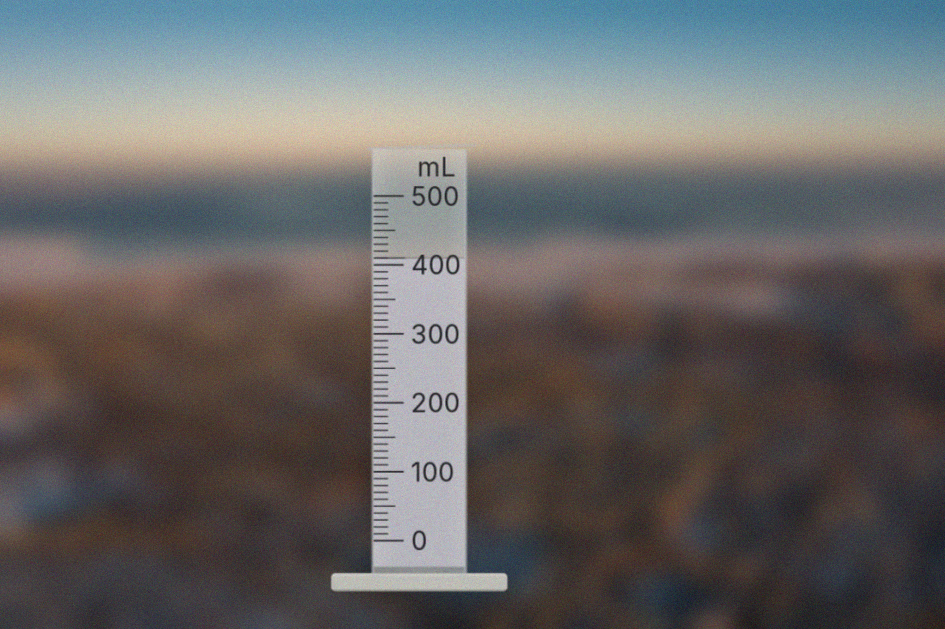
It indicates 410 mL
